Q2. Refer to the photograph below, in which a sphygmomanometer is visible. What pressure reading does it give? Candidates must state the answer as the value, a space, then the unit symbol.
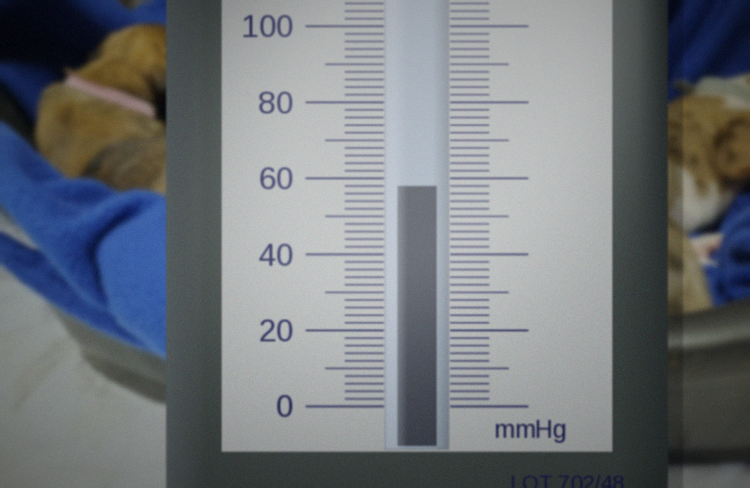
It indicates 58 mmHg
